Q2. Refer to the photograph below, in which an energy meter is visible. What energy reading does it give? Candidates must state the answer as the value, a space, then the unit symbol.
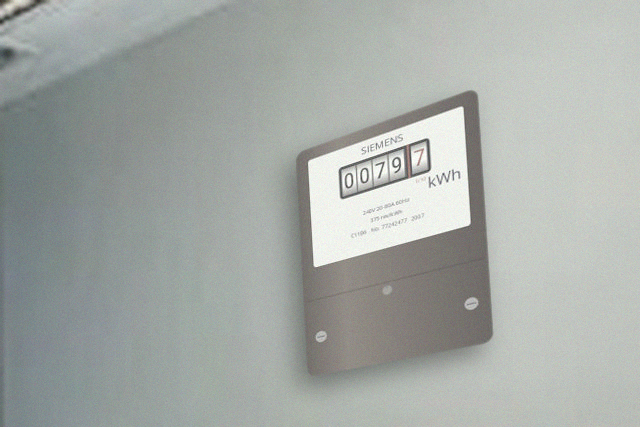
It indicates 79.7 kWh
